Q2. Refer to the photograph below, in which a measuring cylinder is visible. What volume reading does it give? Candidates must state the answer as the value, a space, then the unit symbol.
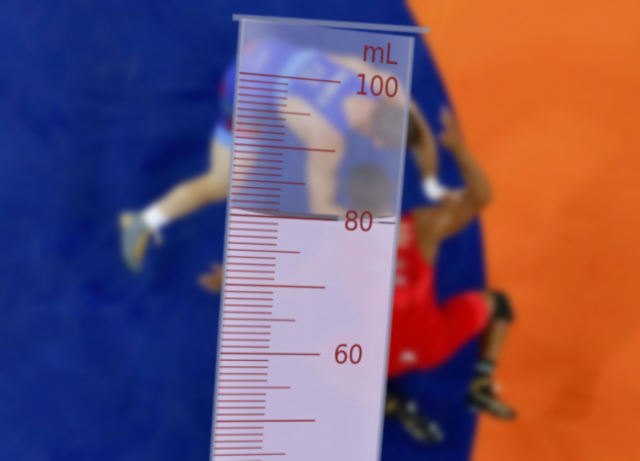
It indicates 80 mL
